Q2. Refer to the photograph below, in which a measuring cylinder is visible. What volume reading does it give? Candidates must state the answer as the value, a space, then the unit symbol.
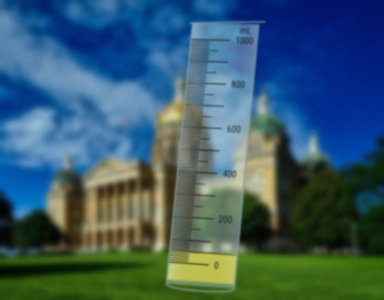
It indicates 50 mL
